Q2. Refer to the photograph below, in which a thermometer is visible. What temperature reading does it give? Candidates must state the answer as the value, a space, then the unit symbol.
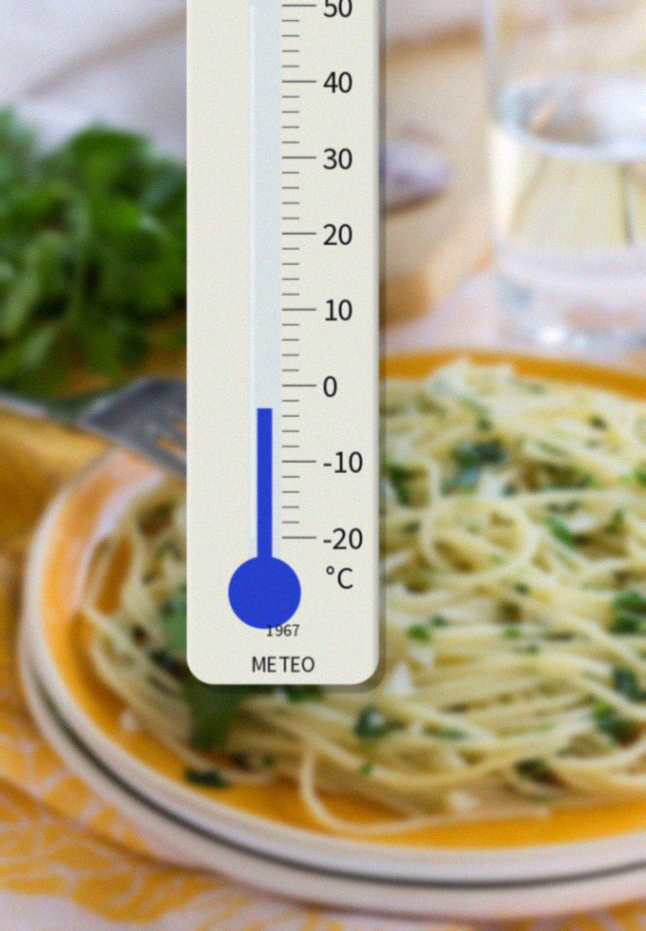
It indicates -3 °C
